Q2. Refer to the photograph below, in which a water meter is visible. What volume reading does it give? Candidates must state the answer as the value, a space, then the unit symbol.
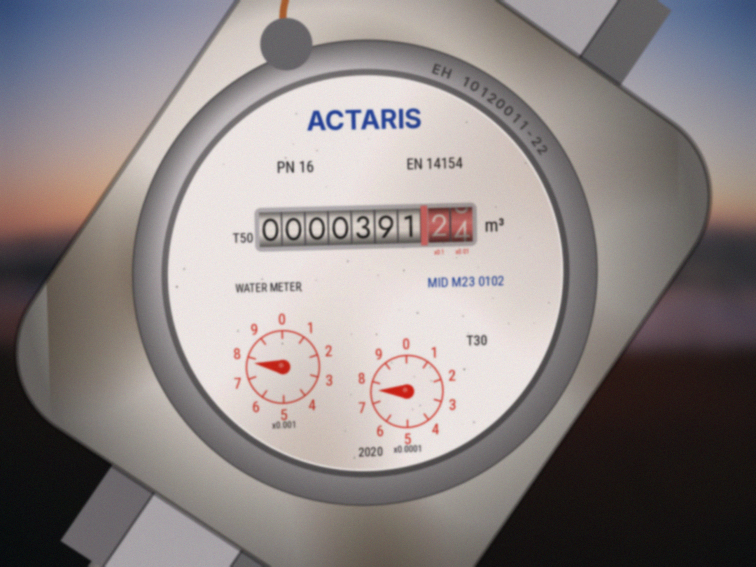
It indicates 391.2377 m³
